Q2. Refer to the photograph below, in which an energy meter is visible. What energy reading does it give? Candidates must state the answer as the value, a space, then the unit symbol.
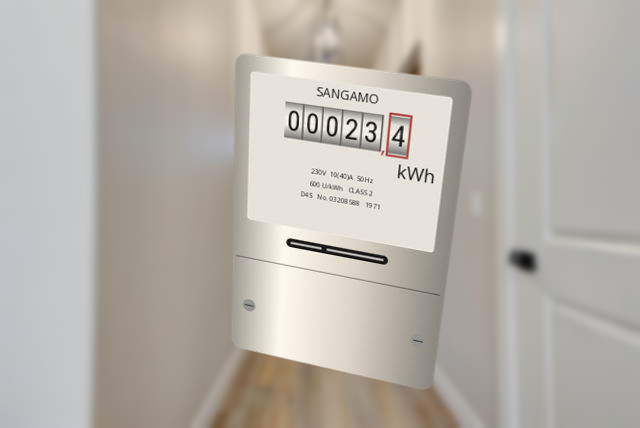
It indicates 23.4 kWh
